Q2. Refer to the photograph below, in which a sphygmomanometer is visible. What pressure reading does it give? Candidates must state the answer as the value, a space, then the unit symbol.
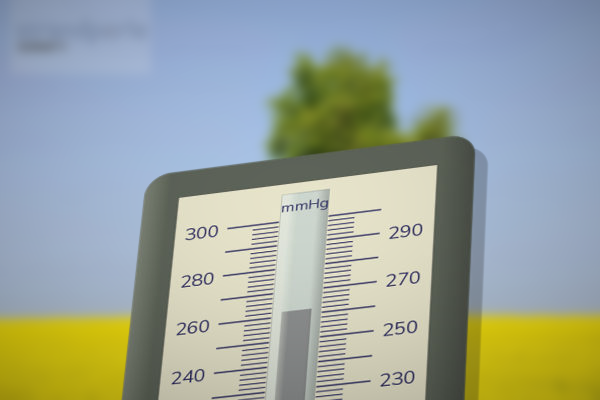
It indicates 262 mmHg
